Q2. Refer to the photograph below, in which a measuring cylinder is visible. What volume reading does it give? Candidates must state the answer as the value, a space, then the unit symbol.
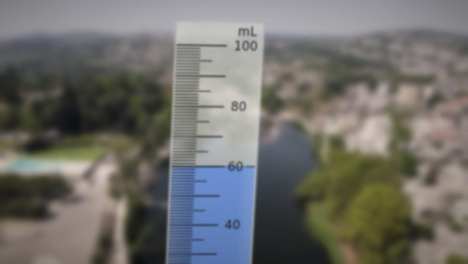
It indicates 60 mL
